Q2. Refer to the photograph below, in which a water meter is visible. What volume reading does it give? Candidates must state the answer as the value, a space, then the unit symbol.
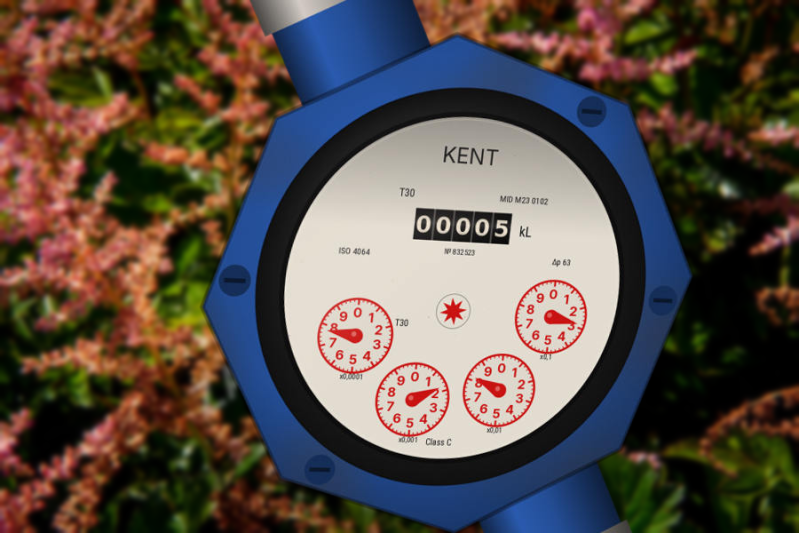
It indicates 5.2817 kL
